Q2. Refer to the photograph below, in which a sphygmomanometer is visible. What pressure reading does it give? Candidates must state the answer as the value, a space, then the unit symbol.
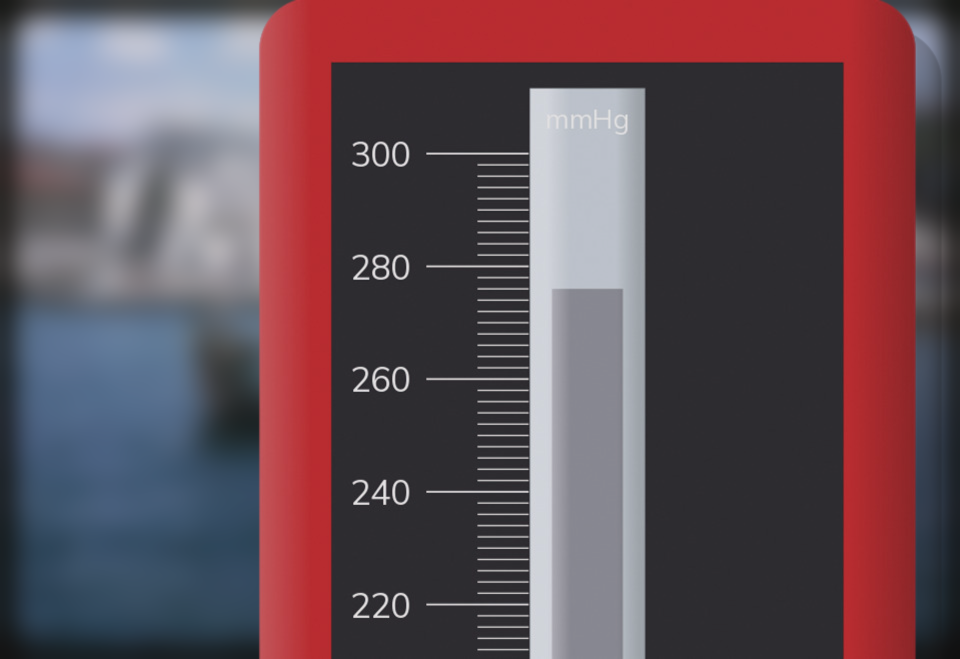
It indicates 276 mmHg
